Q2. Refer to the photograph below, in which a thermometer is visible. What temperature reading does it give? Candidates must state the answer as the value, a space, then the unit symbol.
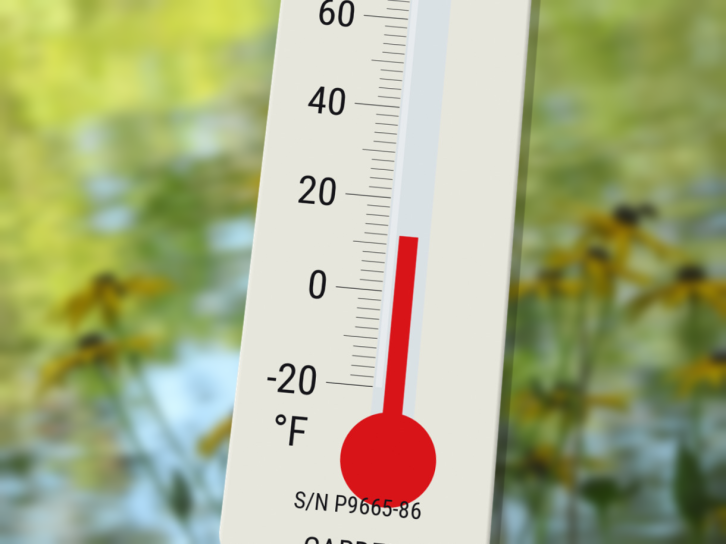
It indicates 12 °F
